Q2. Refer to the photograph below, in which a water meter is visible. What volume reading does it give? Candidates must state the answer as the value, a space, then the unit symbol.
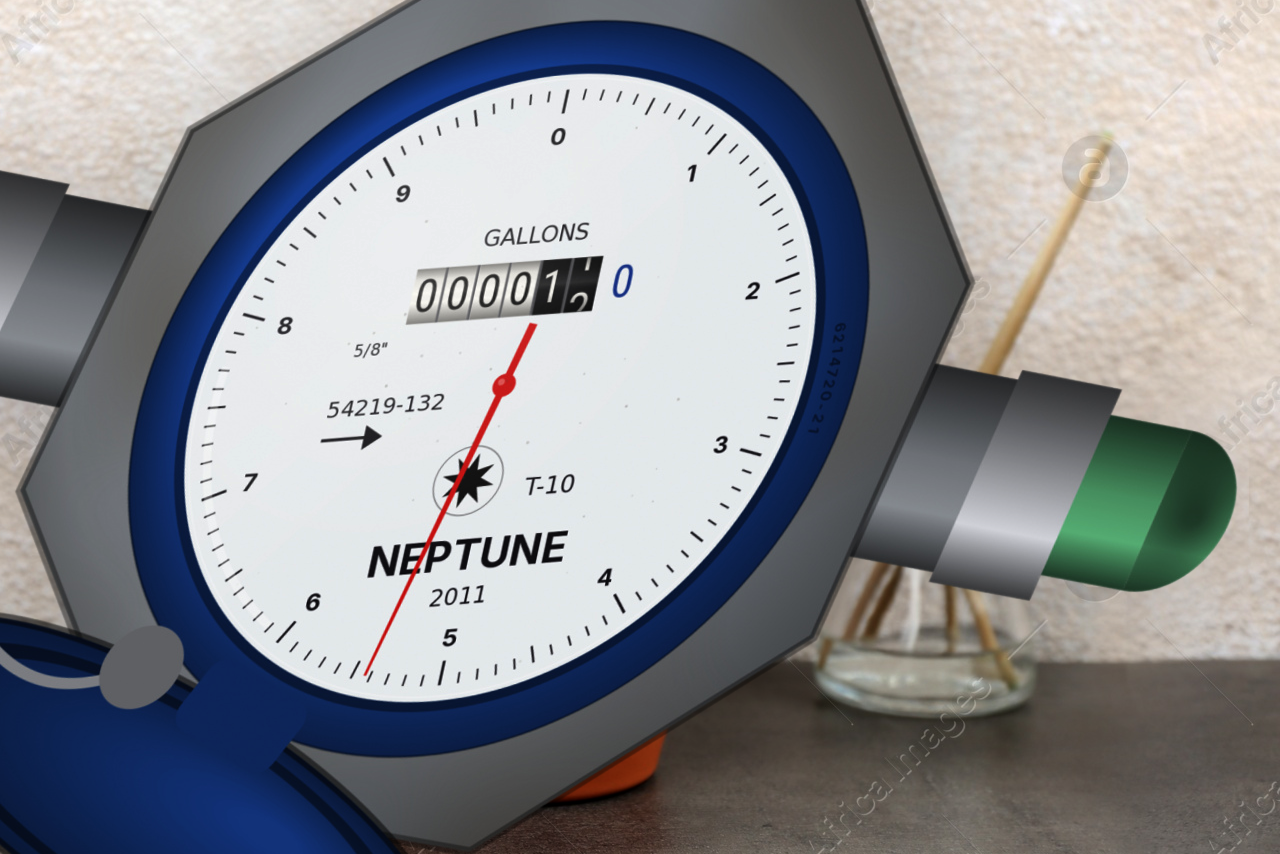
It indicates 115.4 gal
